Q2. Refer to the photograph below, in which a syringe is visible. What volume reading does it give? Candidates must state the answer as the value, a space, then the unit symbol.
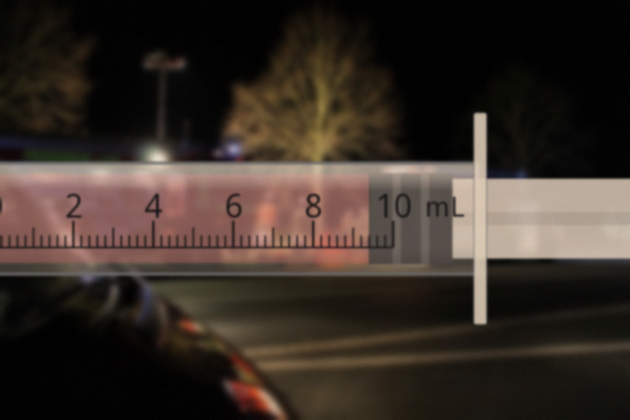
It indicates 9.4 mL
